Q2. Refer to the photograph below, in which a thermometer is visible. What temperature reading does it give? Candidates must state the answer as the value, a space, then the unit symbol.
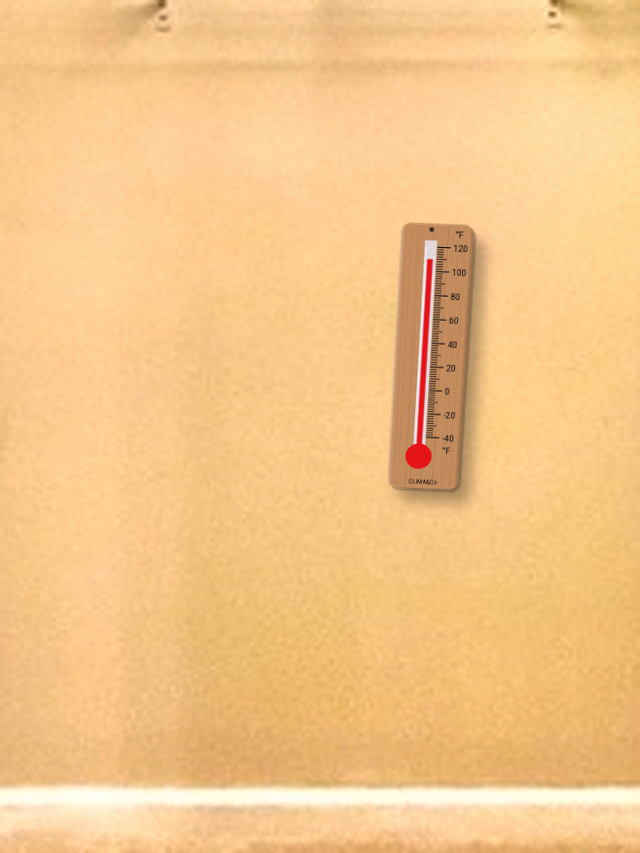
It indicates 110 °F
